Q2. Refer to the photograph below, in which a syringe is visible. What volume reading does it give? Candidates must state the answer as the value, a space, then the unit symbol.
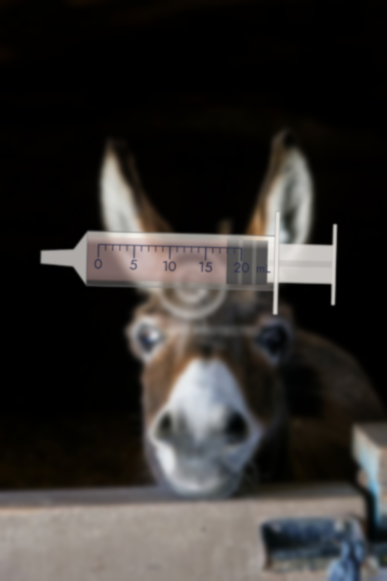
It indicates 18 mL
